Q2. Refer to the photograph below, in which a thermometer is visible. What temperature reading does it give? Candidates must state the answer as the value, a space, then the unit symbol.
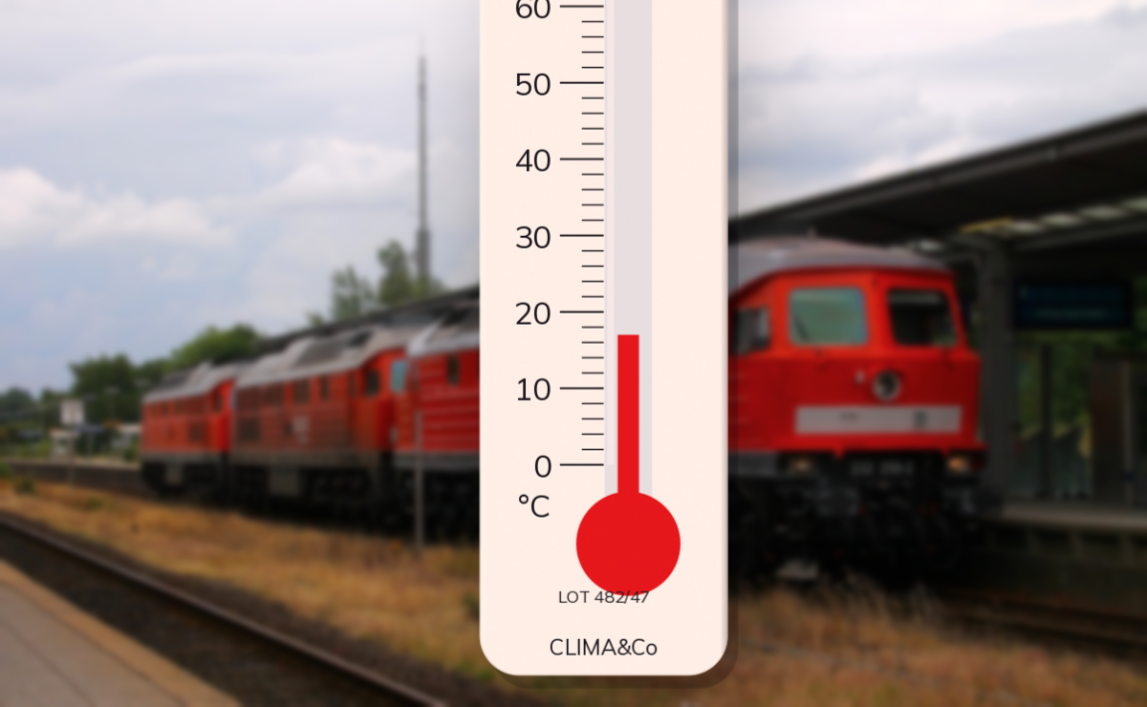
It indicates 17 °C
